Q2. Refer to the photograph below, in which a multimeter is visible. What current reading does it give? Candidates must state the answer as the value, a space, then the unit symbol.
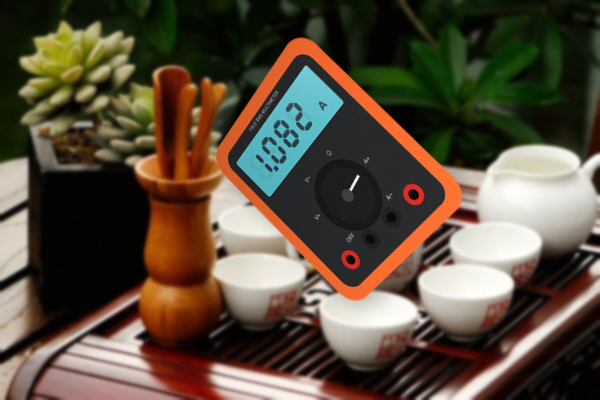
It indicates 1.082 A
